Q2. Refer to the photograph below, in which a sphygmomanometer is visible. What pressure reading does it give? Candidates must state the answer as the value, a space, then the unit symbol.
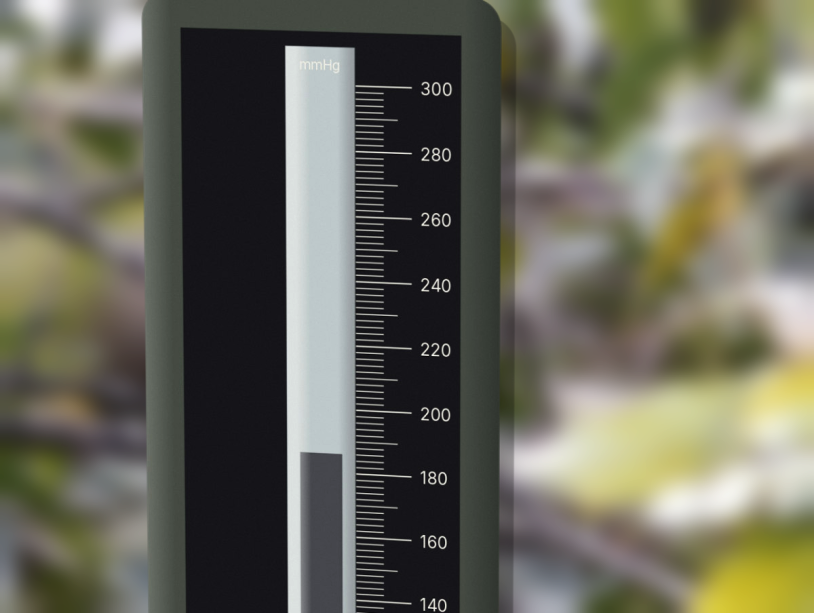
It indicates 186 mmHg
